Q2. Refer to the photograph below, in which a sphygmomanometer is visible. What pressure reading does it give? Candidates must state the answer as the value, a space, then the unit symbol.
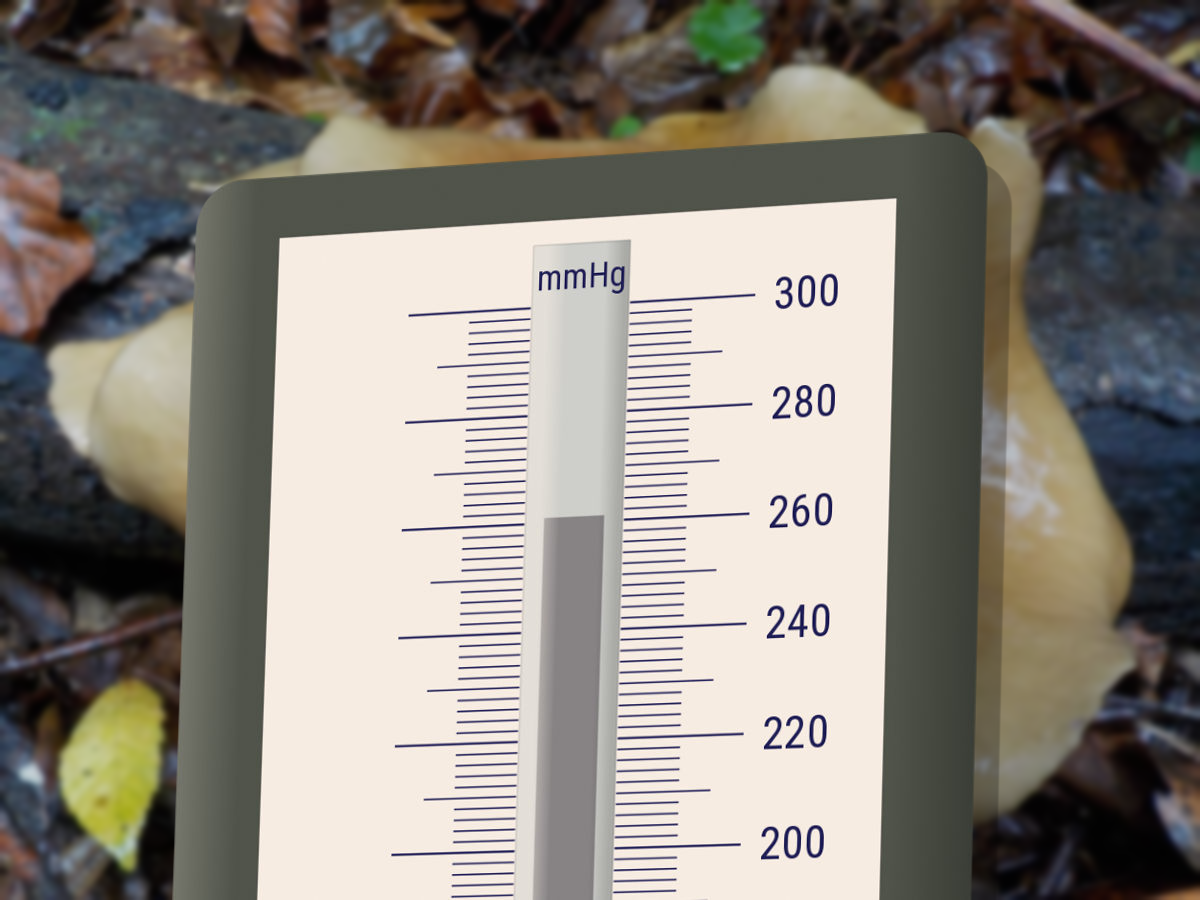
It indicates 261 mmHg
